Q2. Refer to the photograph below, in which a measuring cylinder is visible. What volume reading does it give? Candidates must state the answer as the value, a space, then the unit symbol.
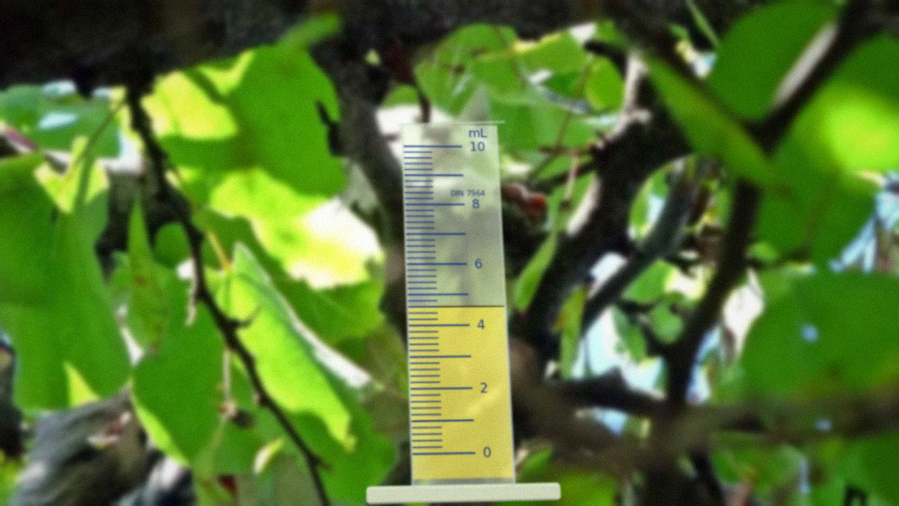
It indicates 4.6 mL
